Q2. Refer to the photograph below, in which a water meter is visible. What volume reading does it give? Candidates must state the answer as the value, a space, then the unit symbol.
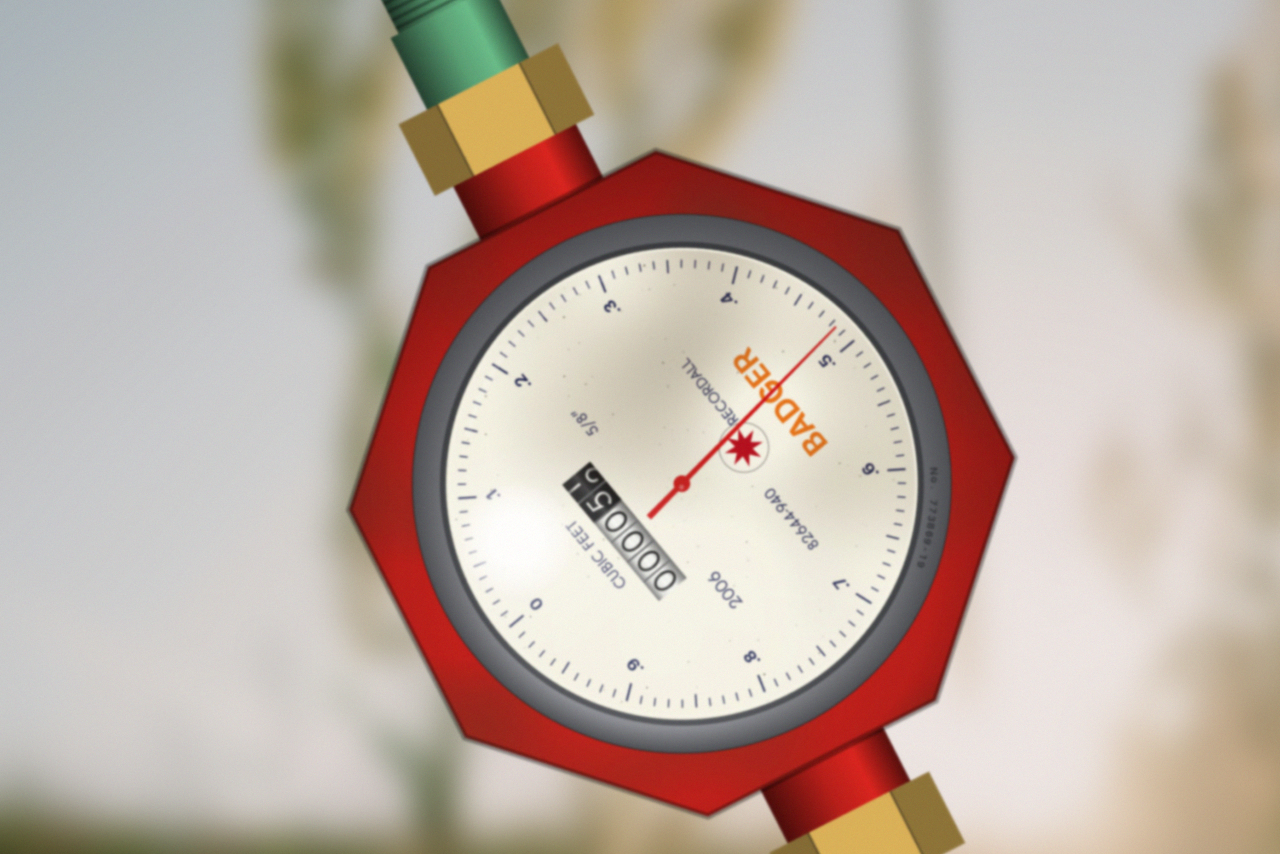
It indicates 51.48 ft³
